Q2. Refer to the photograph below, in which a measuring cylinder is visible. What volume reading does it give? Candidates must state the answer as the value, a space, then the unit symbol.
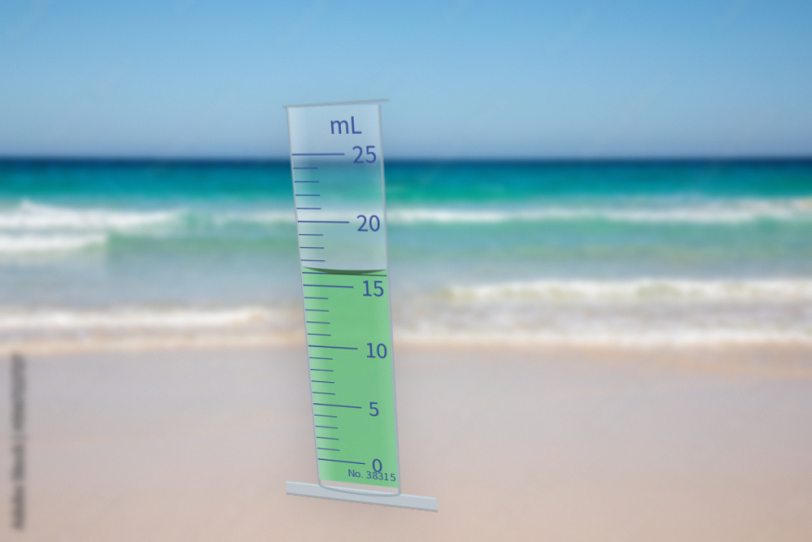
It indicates 16 mL
